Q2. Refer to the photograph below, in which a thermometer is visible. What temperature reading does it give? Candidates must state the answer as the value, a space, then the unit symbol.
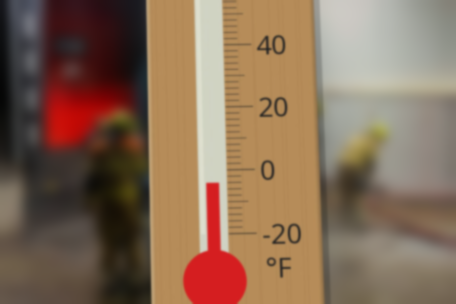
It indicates -4 °F
